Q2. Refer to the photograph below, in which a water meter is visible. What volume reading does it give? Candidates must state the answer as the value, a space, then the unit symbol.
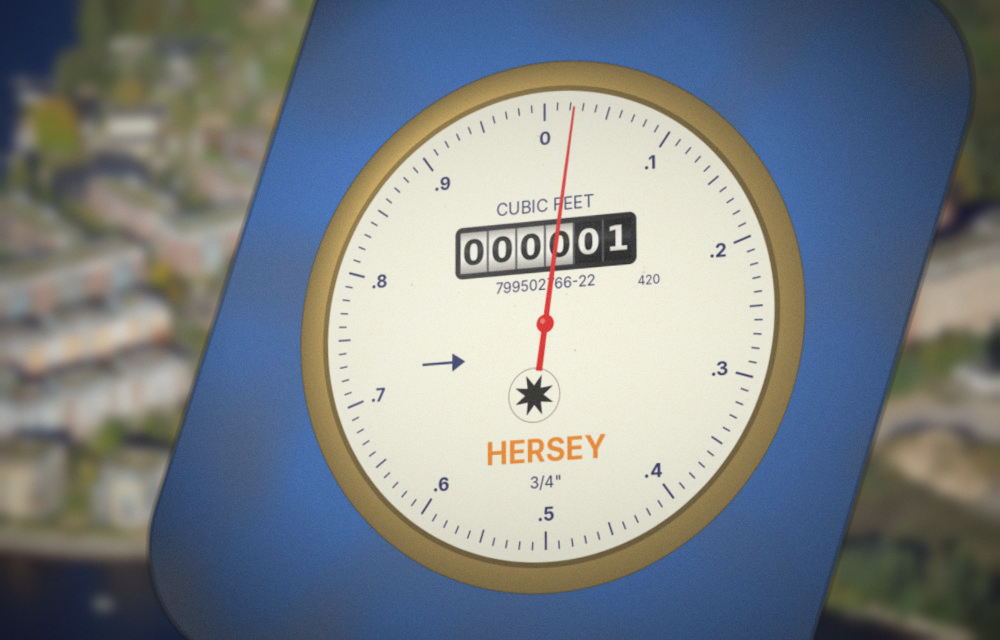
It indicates 1.02 ft³
